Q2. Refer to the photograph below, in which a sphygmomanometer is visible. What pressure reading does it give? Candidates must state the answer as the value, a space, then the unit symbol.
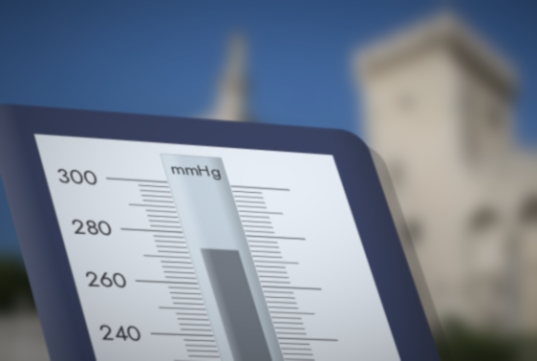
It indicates 274 mmHg
